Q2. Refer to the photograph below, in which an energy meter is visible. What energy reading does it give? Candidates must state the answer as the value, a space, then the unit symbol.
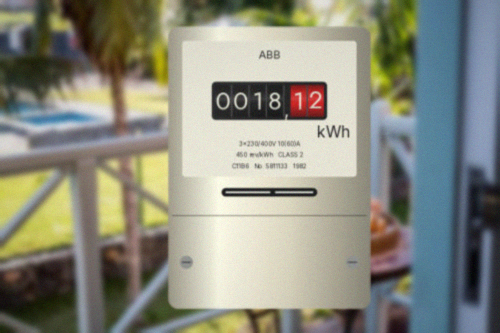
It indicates 18.12 kWh
